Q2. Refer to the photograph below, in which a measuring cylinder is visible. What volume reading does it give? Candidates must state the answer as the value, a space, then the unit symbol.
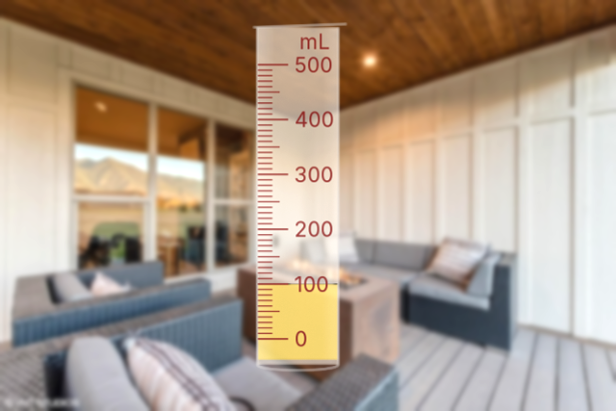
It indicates 100 mL
